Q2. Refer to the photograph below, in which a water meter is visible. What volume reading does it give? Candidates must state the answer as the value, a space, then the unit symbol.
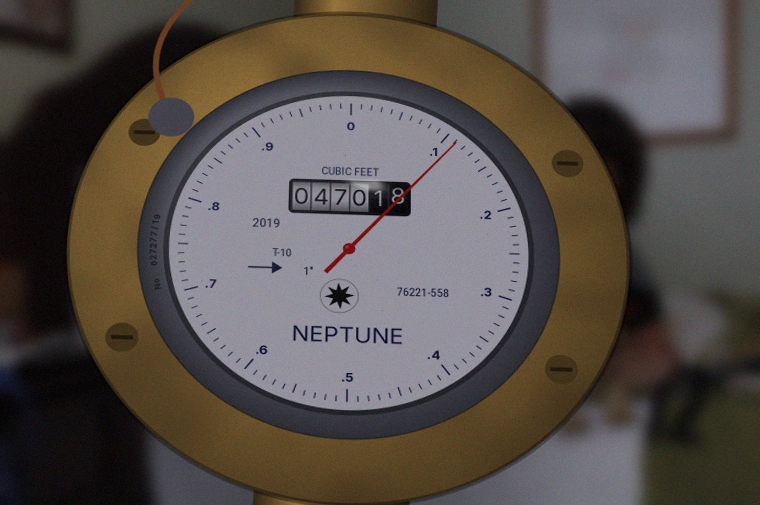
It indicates 47018.11 ft³
